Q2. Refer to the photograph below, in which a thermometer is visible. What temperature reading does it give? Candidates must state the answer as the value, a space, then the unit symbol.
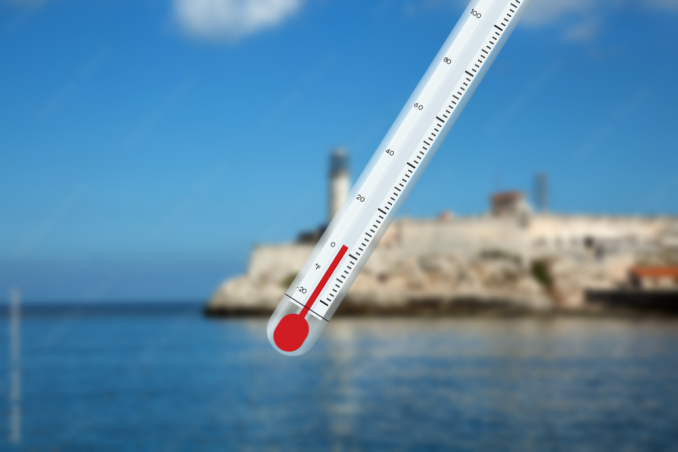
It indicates 2 °F
